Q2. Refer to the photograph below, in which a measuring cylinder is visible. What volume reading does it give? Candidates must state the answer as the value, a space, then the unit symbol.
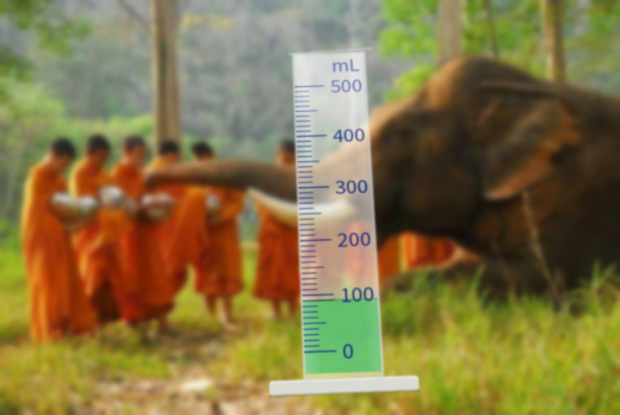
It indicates 90 mL
